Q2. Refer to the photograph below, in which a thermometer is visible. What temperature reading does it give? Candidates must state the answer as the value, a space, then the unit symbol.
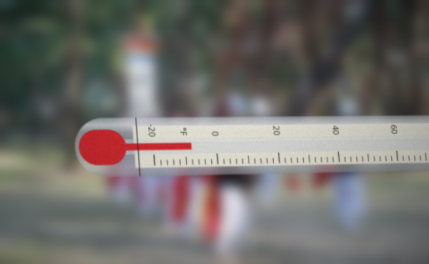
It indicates -8 °F
